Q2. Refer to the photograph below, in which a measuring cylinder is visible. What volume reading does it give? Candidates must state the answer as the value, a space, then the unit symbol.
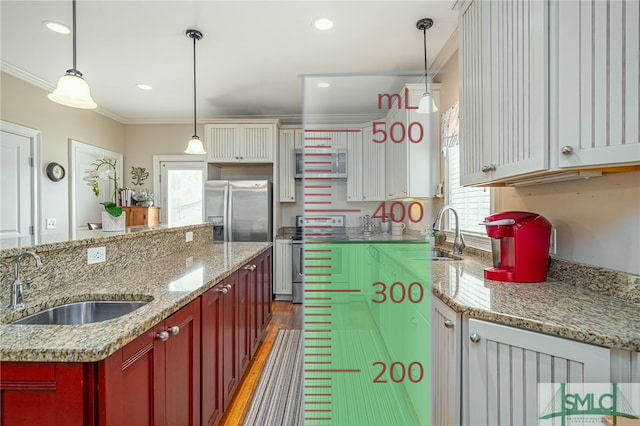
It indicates 360 mL
